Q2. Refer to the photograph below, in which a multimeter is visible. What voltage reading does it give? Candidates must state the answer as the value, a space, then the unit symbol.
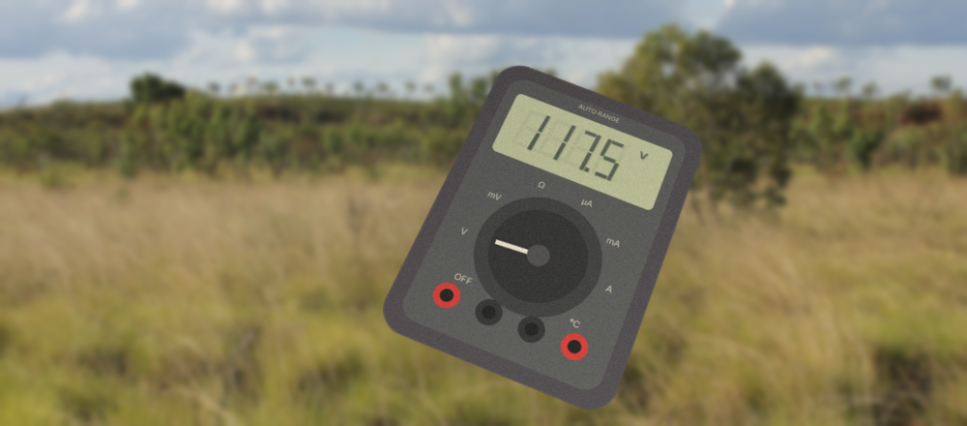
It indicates 117.5 V
